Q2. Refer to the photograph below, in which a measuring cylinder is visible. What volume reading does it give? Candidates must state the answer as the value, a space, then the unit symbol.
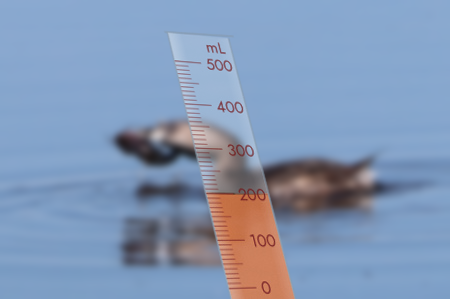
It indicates 200 mL
